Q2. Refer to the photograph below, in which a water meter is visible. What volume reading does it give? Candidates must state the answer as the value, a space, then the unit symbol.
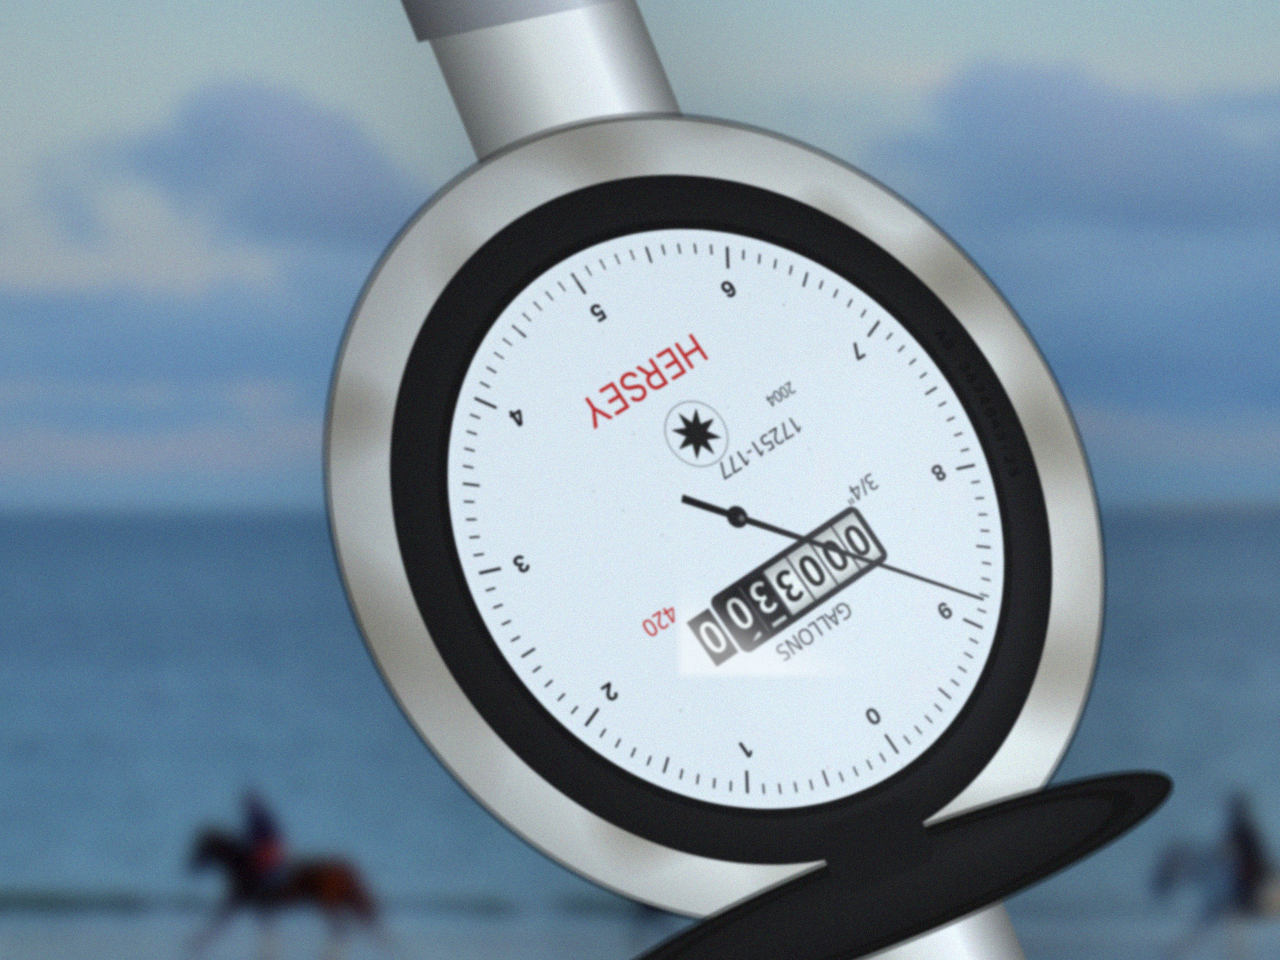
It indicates 3298.8 gal
